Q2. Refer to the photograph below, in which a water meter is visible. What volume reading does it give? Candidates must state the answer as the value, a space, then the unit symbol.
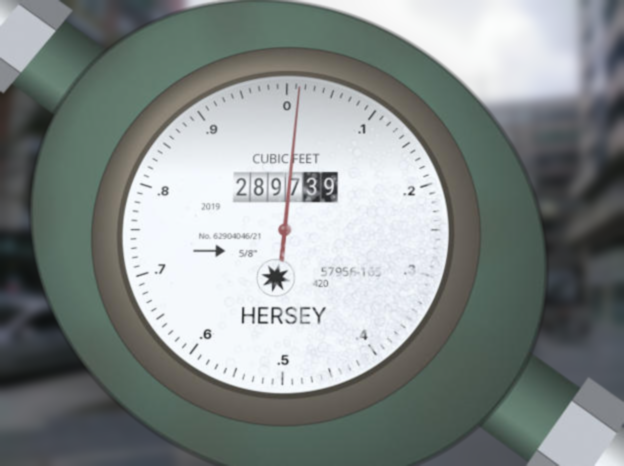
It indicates 289739.01 ft³
